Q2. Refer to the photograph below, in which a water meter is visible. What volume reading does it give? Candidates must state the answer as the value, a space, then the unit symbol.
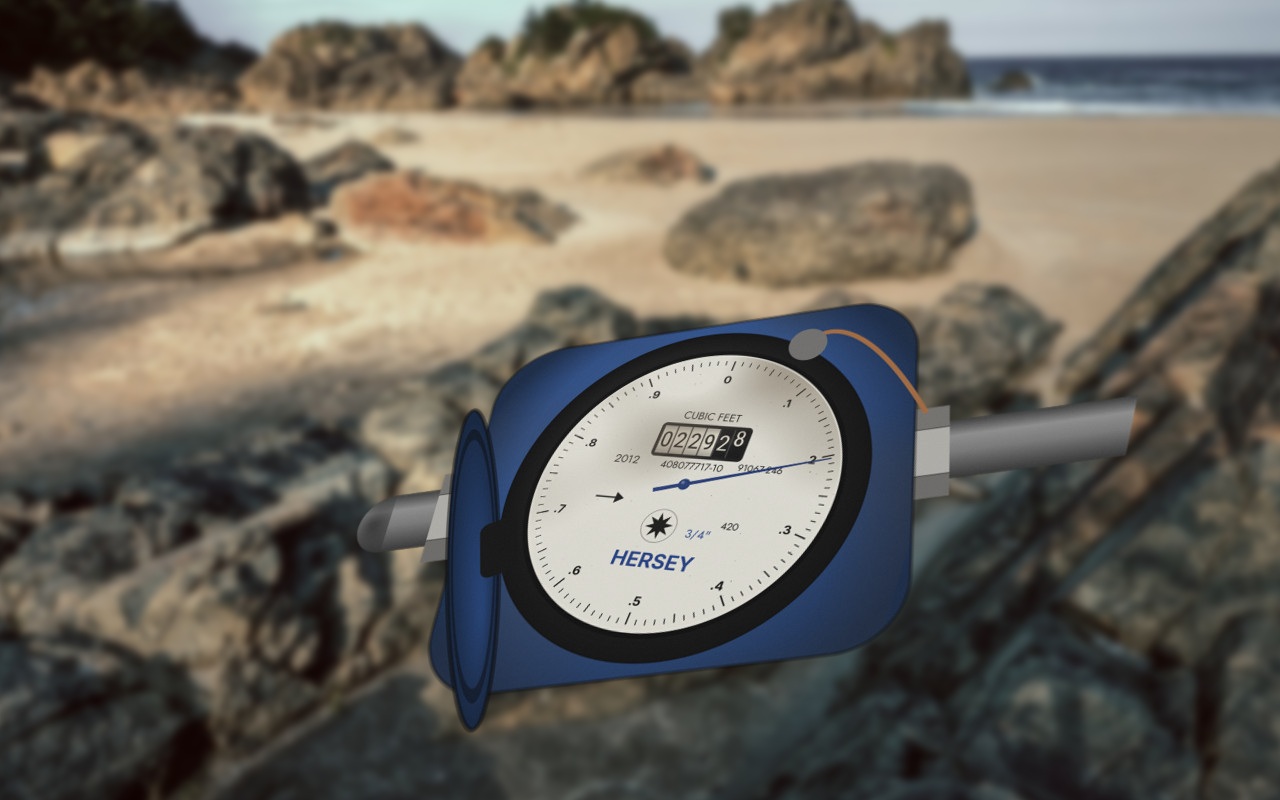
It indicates 22928.20 ft³
